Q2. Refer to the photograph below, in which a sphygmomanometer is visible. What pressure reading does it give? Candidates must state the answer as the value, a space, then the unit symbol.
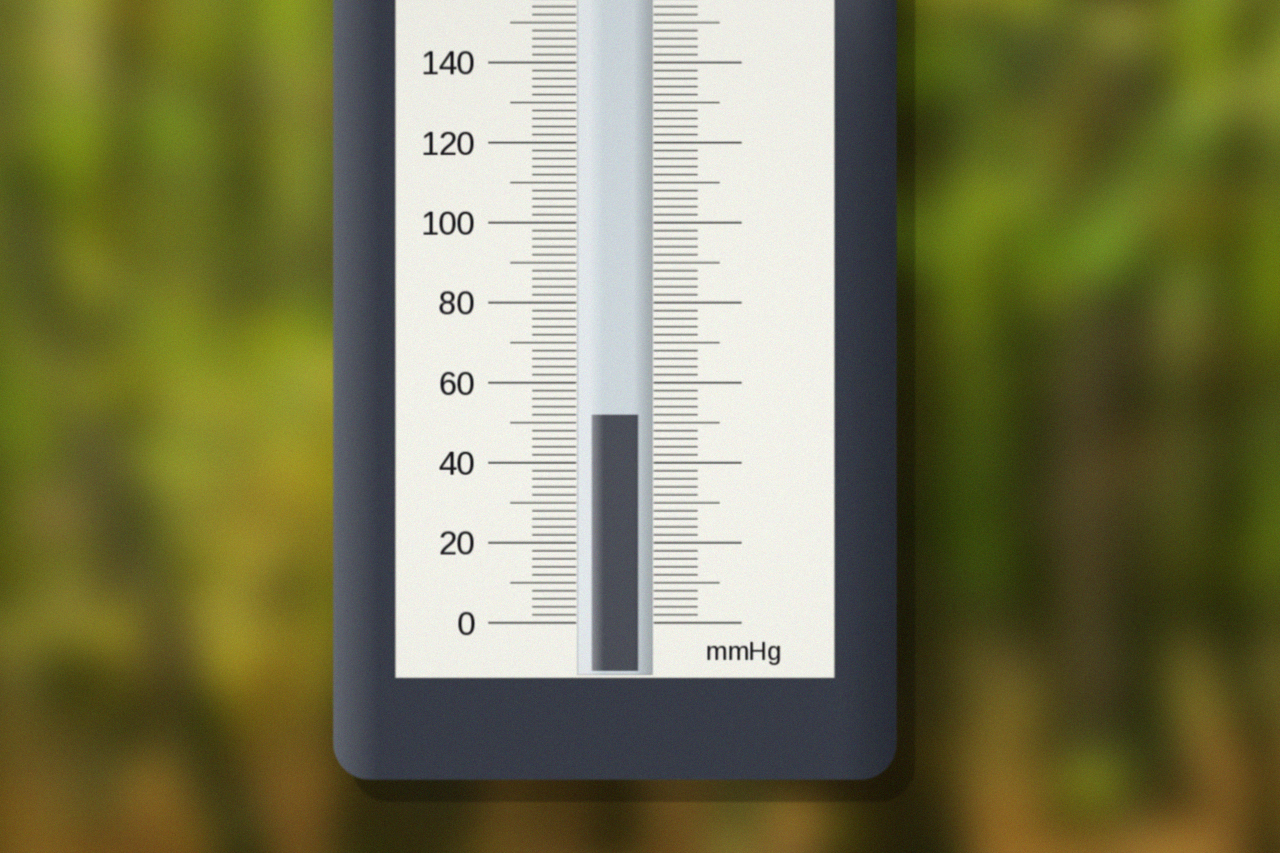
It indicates 52 mmHg
